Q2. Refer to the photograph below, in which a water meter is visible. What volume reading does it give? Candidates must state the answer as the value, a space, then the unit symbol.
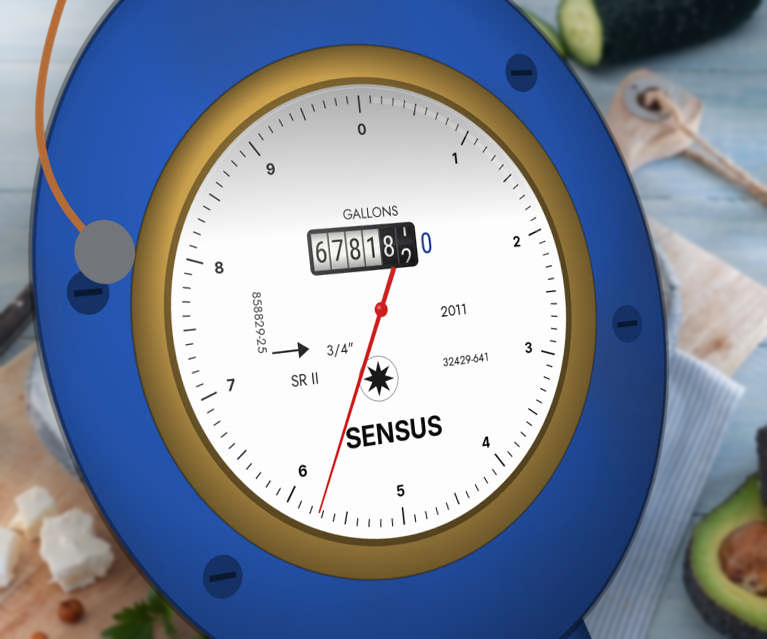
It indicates 6781815.7 gal
